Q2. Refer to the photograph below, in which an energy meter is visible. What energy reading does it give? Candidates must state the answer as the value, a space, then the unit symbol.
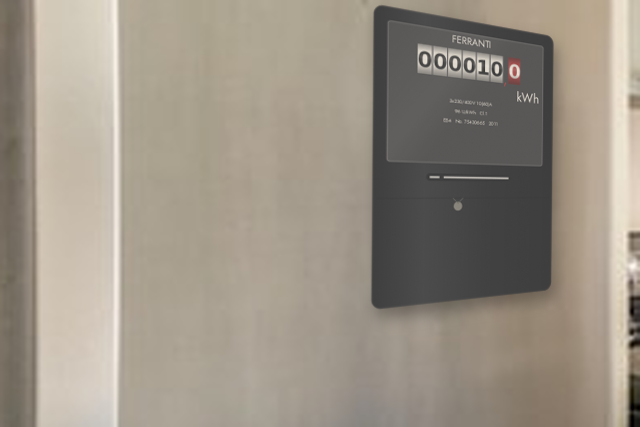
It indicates 10.0 kWh
